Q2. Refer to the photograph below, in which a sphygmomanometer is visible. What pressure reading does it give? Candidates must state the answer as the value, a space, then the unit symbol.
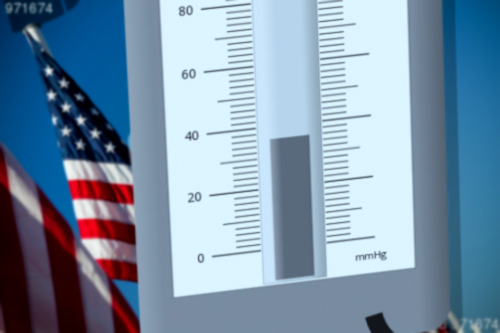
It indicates 36 mmHg
